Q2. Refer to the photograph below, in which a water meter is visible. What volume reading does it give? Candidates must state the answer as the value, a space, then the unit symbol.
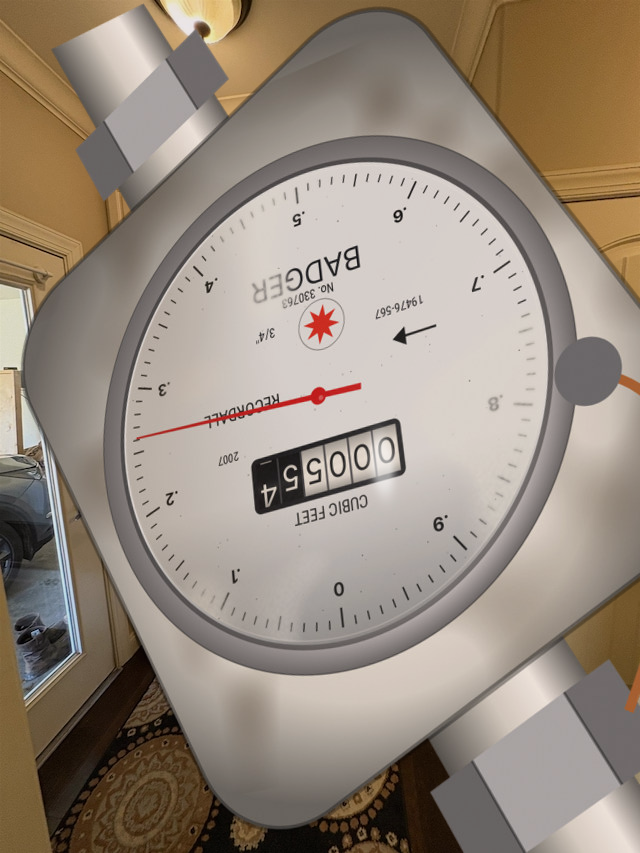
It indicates 554.26 ft³
